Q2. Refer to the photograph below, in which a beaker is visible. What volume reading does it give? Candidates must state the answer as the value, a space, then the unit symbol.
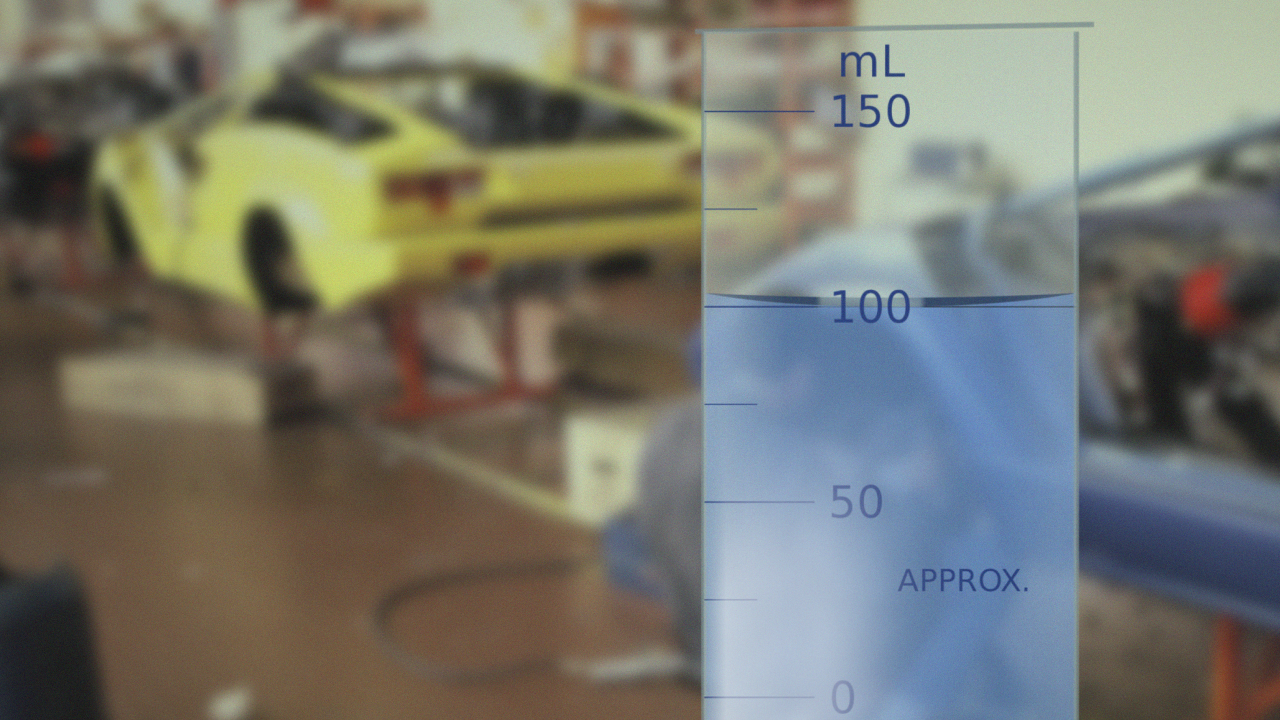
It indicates 100 mL
